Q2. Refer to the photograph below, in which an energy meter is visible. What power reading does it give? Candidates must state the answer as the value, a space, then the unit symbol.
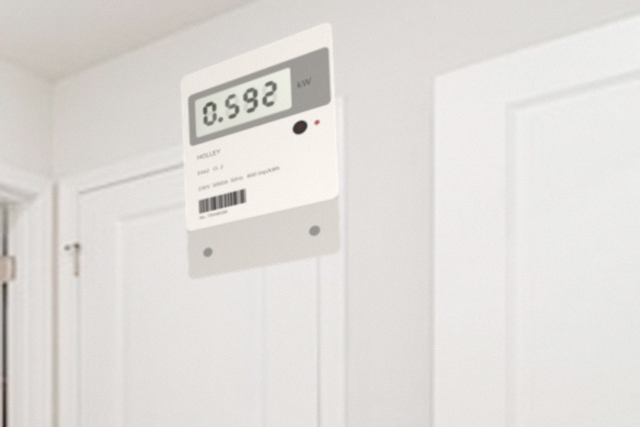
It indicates 0.592 kW
